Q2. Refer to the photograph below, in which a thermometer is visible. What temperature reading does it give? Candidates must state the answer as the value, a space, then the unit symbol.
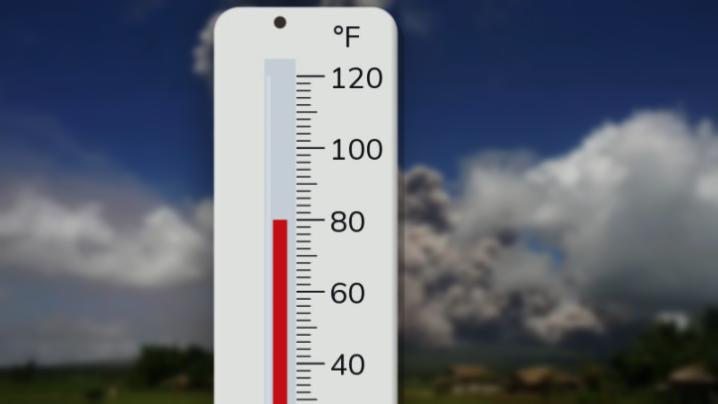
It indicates 80 °F
